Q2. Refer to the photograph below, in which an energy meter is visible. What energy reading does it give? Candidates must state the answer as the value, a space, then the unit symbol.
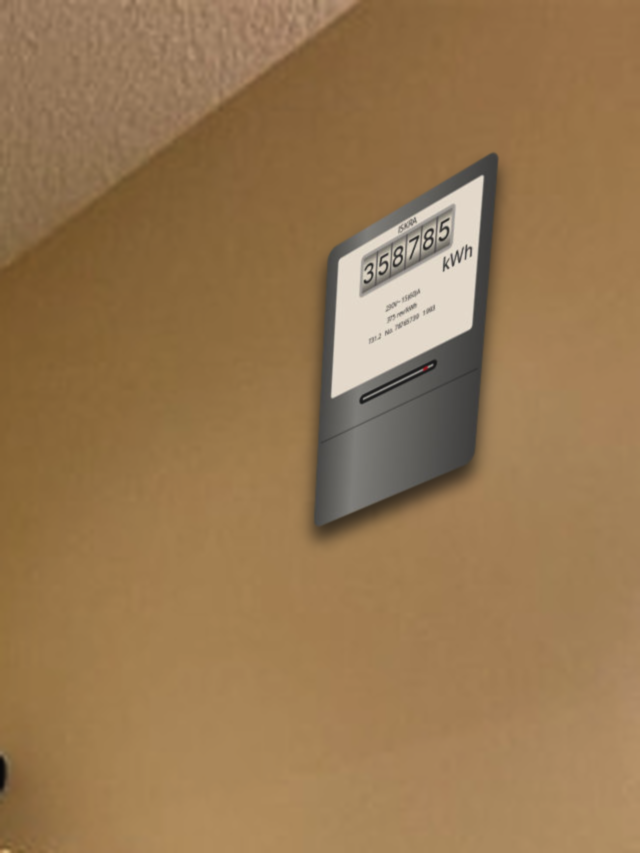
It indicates 358785 kWh
